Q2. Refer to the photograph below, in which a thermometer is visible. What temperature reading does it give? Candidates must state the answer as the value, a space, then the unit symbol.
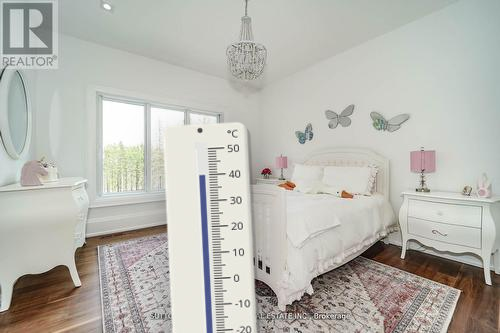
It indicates 40 °C
